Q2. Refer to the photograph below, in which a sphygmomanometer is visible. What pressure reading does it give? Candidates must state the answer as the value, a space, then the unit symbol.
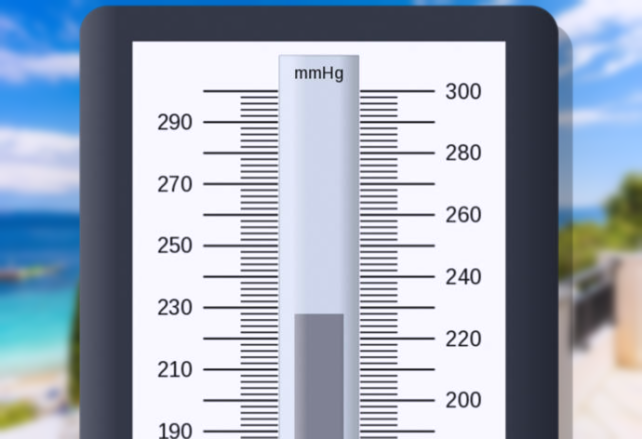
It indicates 228 mmHg
